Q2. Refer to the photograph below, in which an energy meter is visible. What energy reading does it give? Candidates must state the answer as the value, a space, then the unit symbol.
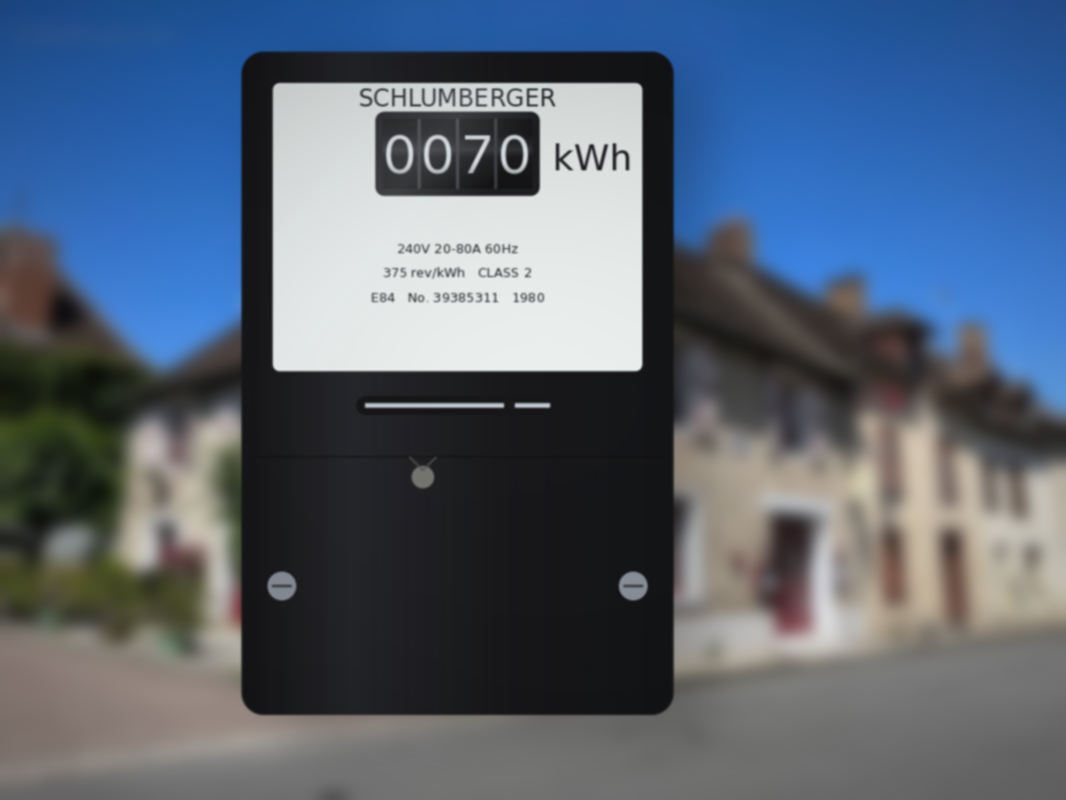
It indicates 70 kWh
